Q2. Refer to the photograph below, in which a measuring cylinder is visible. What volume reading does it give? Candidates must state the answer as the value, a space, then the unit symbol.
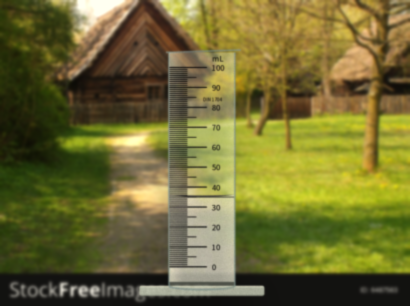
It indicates 35 mL
